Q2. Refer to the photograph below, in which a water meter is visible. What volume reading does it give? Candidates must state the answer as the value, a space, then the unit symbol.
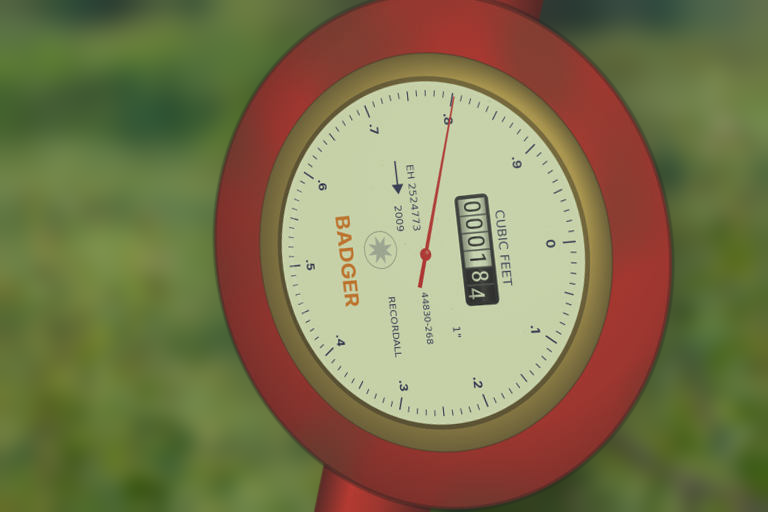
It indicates 183.80 ft³
